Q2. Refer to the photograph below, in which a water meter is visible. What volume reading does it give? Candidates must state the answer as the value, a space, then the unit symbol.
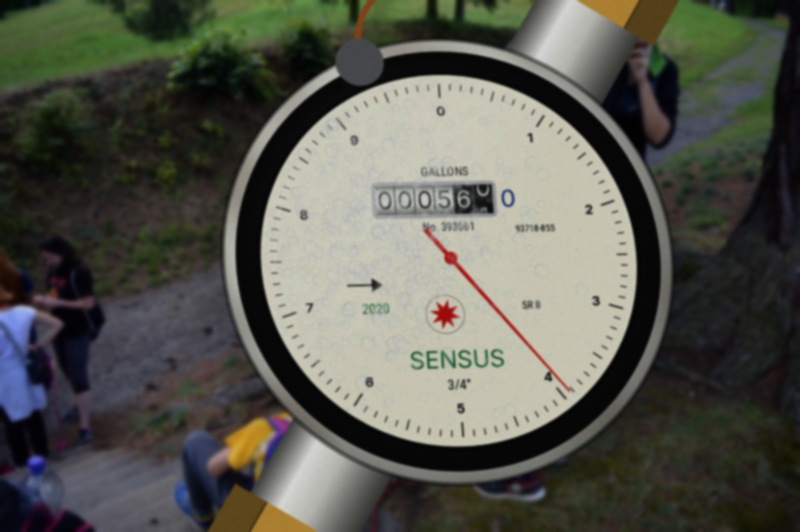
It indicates 5603.9 gal
